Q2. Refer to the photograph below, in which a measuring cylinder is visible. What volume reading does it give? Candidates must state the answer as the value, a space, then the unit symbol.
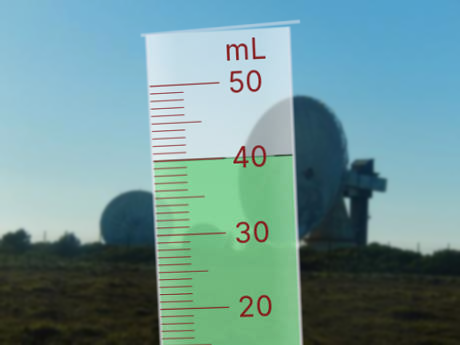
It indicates 40 mL
